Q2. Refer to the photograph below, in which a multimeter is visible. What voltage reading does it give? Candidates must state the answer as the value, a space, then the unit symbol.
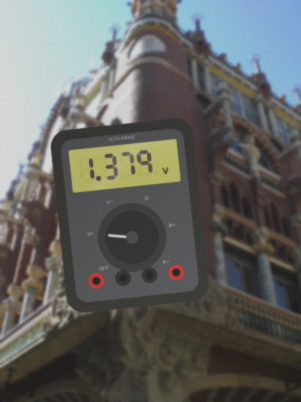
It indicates 1.379 V
